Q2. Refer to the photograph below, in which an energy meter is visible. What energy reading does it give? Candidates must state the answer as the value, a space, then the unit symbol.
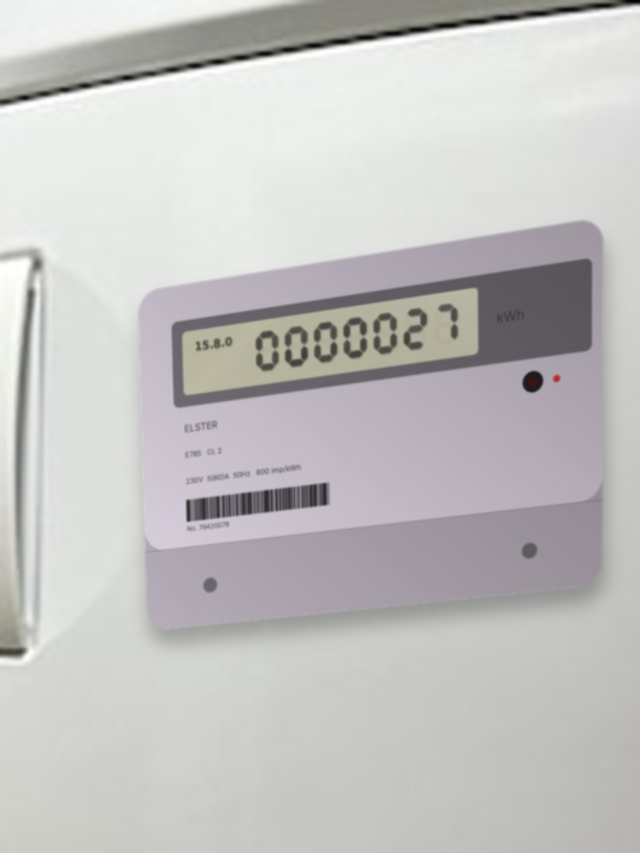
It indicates 27 kWh
